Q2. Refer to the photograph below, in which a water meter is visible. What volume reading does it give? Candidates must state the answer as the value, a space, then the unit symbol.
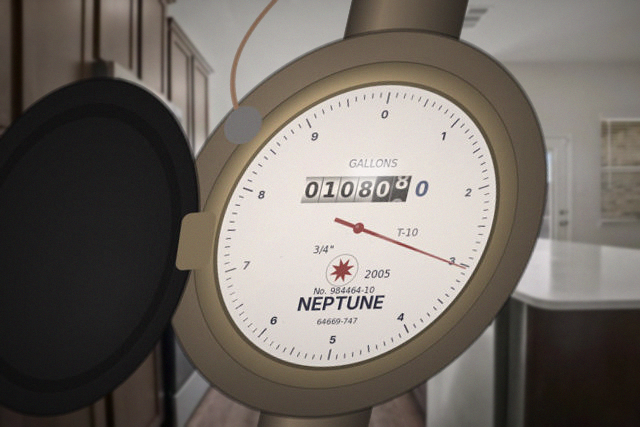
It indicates 108083.0 gal
